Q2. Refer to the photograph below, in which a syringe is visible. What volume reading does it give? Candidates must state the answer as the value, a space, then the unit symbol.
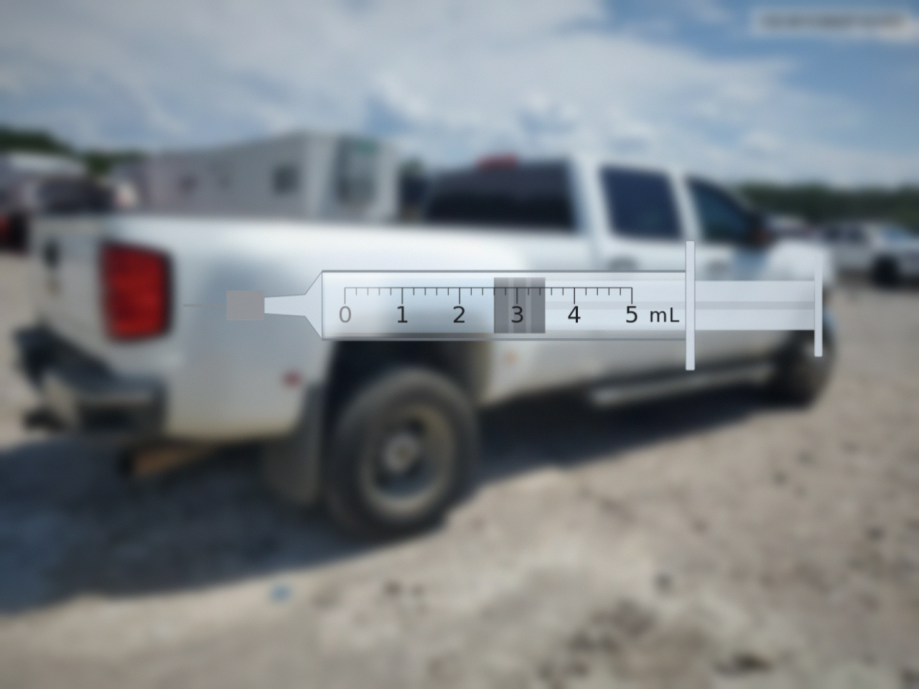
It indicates 2.6 mL
